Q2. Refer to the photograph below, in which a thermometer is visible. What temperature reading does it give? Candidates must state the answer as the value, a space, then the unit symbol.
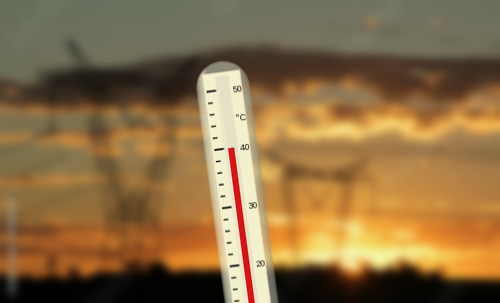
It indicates 40 °C
